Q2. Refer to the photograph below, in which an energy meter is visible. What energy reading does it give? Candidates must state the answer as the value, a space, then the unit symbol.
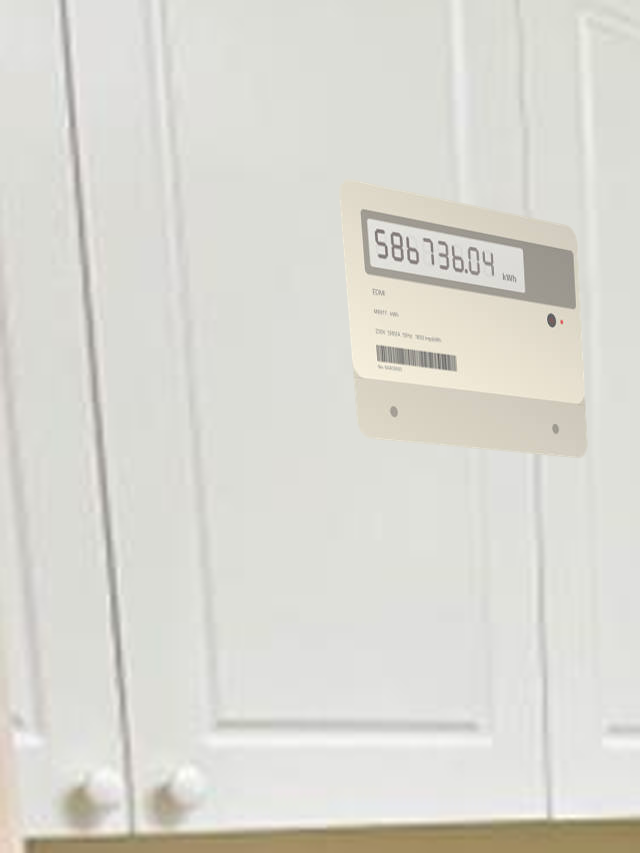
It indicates 586736.04 kWh
